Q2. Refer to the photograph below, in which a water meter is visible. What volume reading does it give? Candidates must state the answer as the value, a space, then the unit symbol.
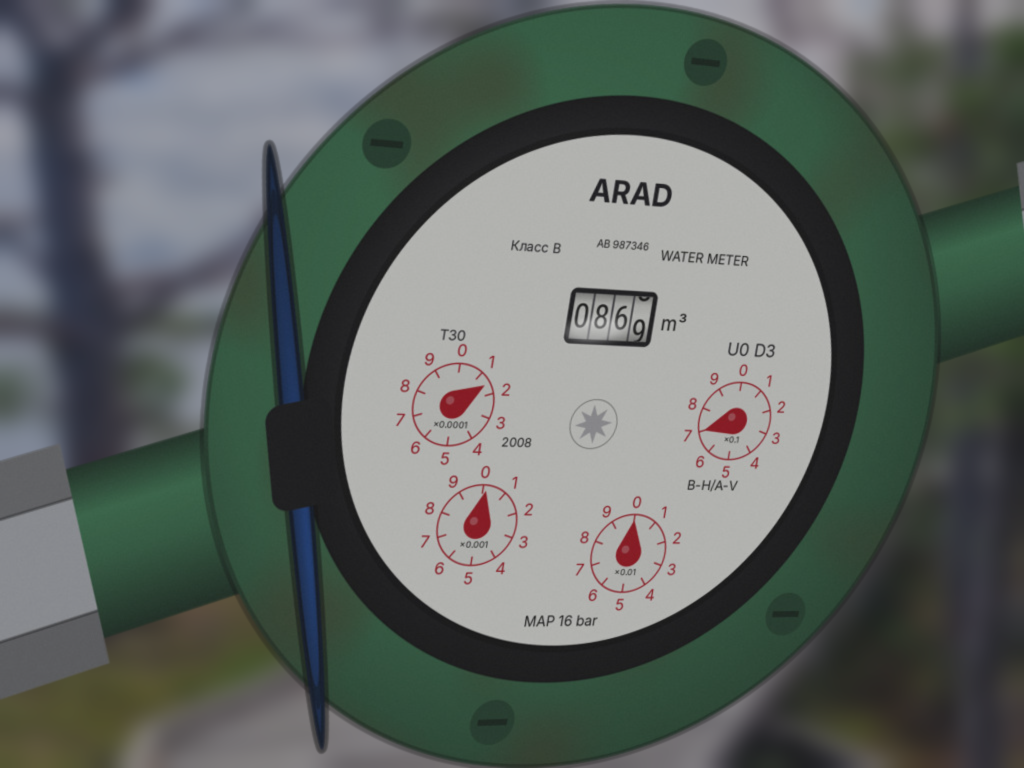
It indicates 868.7001 m³
